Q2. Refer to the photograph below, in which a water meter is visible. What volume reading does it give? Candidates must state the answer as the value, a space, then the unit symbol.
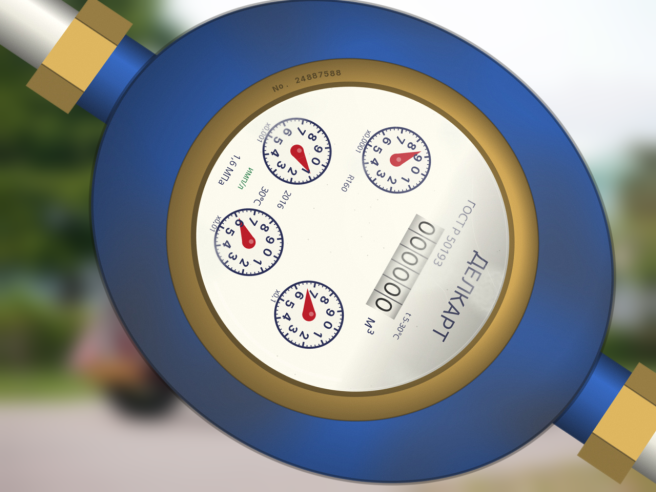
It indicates 0.6608 m³
